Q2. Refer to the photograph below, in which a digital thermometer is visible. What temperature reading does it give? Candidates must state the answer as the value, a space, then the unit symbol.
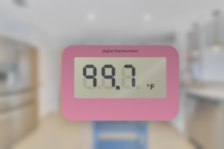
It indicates 99.7 °F
